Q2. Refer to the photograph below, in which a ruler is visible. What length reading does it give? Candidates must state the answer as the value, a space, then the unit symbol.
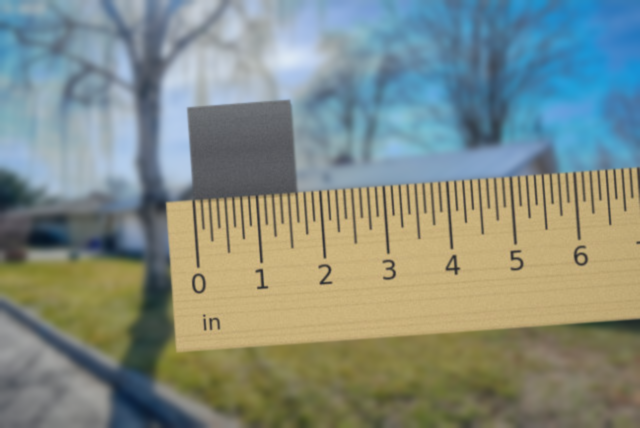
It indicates 1.625 in
